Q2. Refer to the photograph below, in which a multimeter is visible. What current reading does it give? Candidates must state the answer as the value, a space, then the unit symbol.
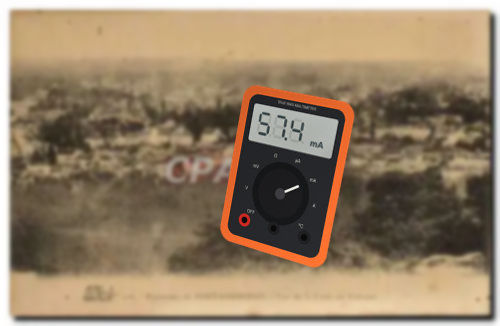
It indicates 57.4 mA
